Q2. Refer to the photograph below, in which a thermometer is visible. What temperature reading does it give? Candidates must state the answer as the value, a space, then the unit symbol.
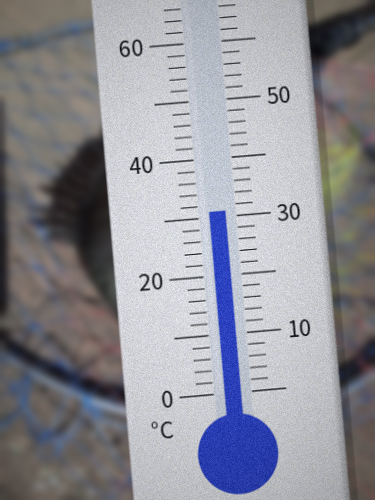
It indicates 31 °C
